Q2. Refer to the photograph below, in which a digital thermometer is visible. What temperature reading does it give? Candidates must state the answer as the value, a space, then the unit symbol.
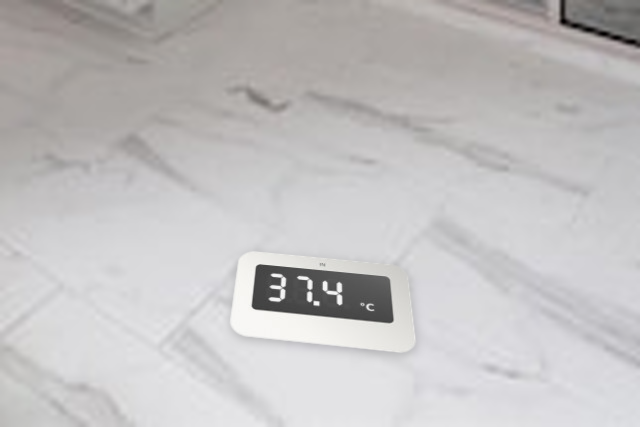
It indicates 37.4 °C
